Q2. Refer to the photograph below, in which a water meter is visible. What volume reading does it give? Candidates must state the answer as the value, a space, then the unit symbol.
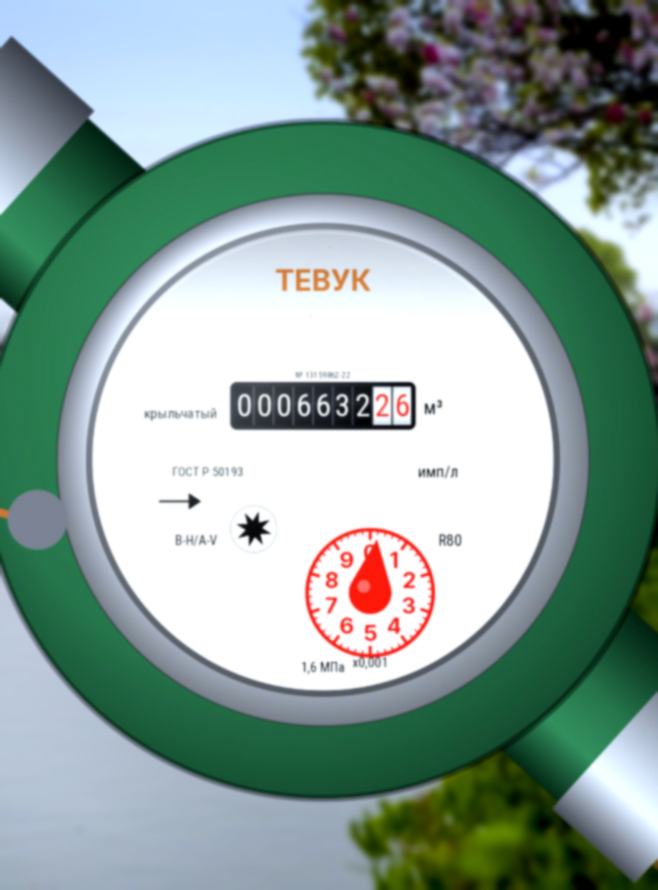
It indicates 6632.260 m³
